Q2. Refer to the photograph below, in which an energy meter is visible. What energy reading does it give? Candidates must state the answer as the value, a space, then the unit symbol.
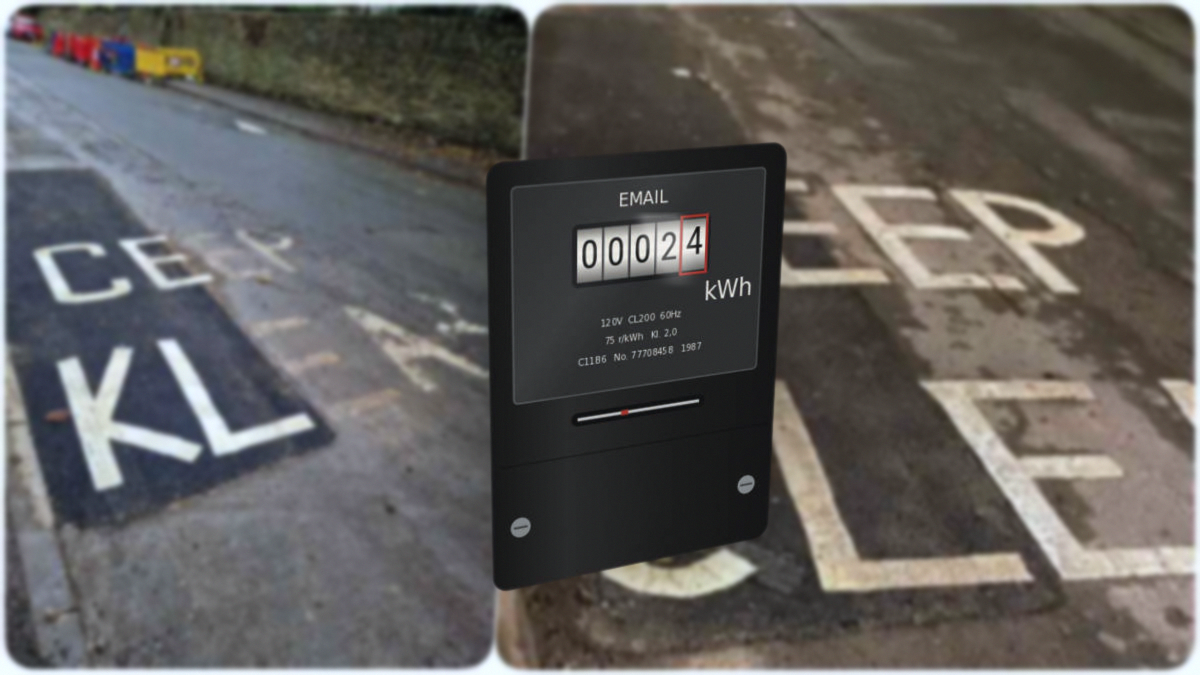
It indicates 2.4 kWh
